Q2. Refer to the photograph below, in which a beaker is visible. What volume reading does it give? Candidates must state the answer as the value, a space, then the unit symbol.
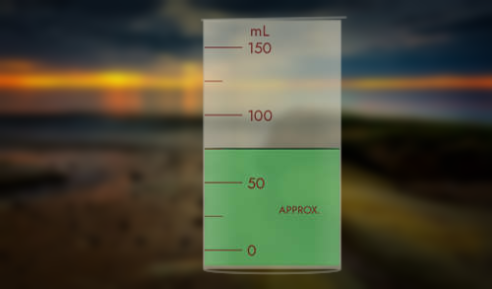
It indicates 75 mL
